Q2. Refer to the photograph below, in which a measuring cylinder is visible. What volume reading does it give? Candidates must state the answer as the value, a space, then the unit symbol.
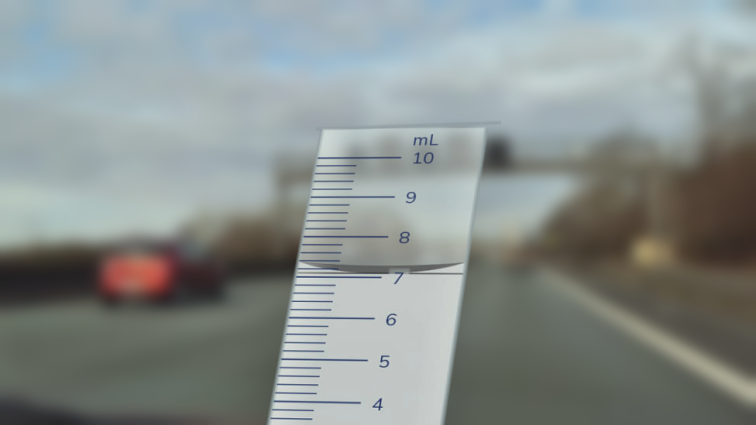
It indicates 7.1 mL
